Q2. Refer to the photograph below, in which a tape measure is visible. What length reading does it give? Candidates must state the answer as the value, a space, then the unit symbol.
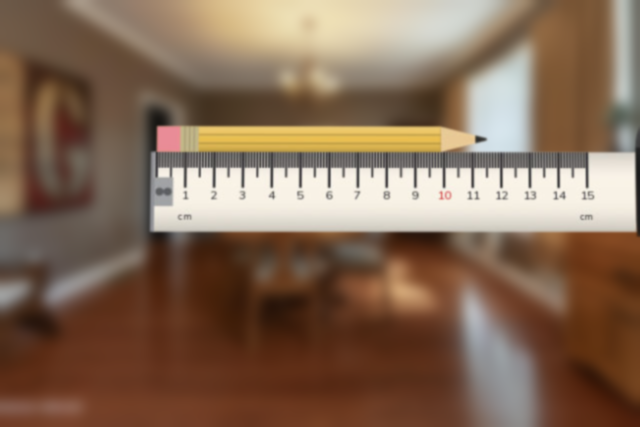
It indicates 11.5 cm
